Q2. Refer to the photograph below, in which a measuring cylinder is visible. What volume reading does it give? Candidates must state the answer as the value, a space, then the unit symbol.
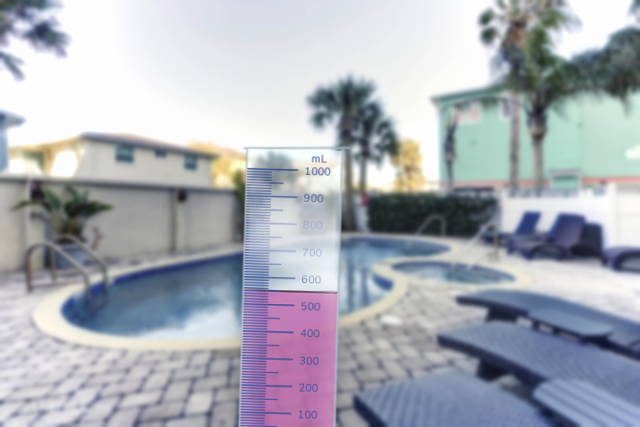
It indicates 550 mL
